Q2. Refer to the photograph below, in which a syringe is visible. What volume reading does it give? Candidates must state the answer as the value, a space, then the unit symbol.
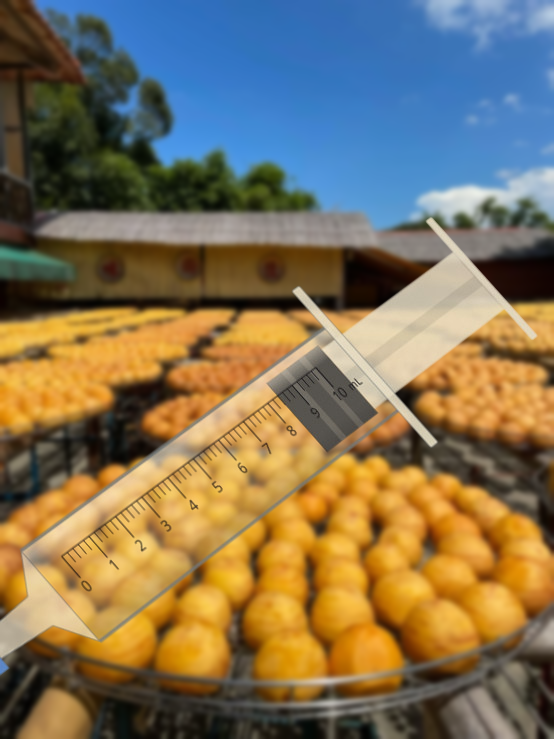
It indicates 8.4 mL
